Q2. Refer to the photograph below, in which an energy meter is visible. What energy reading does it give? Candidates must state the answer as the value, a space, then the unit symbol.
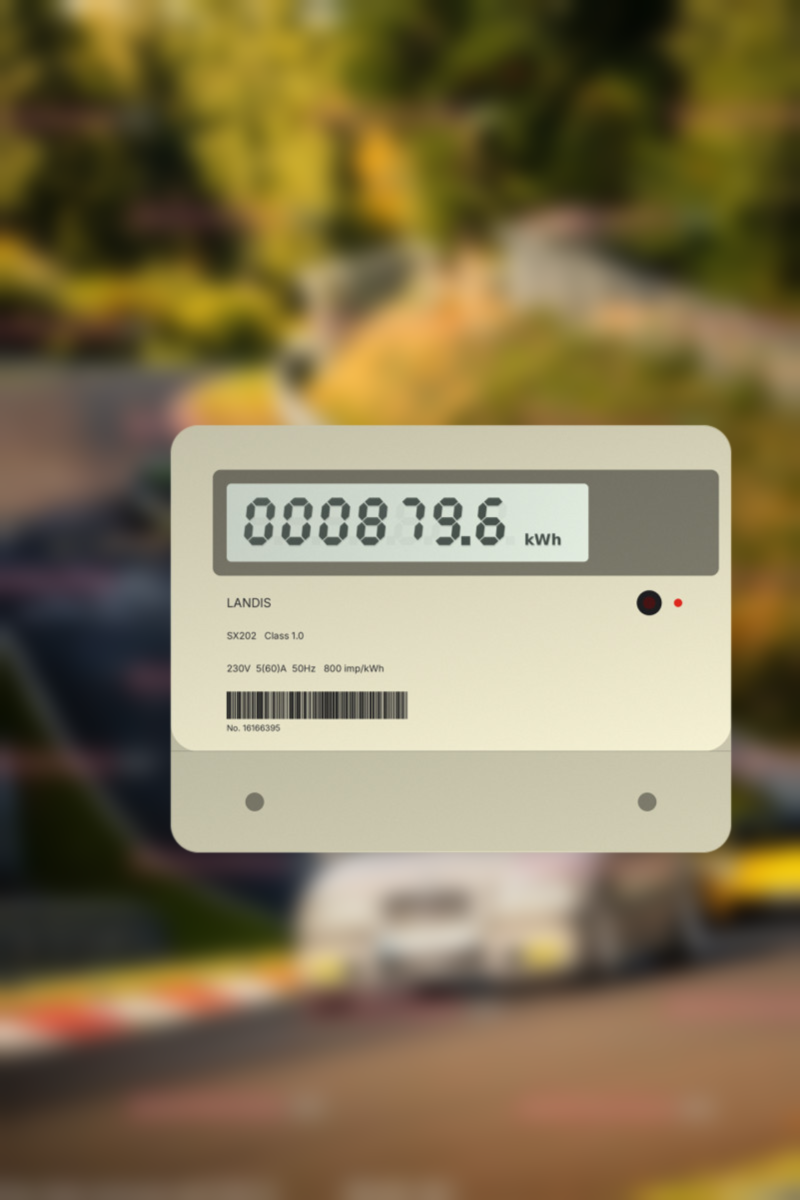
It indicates 879.6 kWh
